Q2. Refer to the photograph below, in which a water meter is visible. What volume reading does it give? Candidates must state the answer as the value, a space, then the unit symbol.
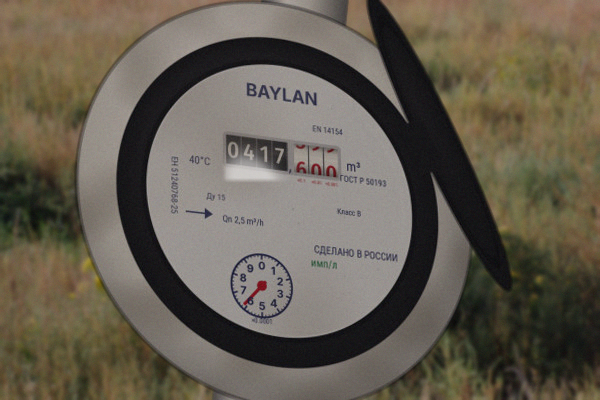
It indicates 417.5996 m³
